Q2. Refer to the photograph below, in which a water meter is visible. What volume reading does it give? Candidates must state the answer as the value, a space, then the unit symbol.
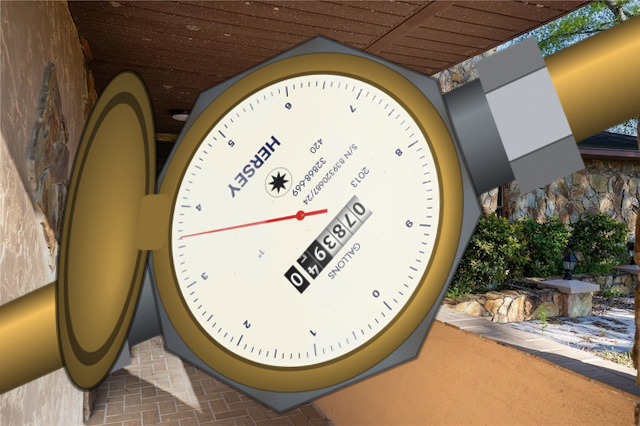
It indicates 783943.6 gal
